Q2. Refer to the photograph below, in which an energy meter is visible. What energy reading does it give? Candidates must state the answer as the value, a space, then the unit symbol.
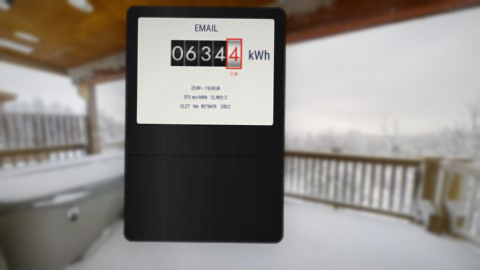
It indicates 634.4 kWh
